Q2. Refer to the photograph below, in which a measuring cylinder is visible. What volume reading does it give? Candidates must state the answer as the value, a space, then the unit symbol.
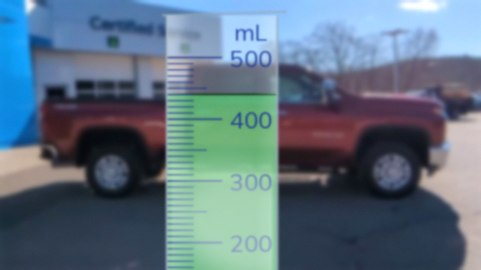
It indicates 440 mL
